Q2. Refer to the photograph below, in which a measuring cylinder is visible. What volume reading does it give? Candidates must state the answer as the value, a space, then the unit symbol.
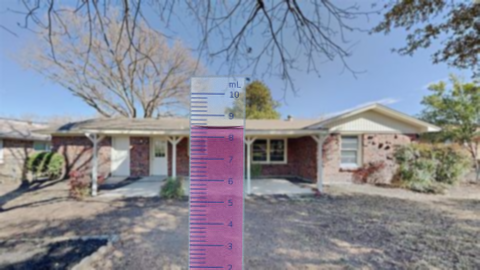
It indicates 8.4 mL
